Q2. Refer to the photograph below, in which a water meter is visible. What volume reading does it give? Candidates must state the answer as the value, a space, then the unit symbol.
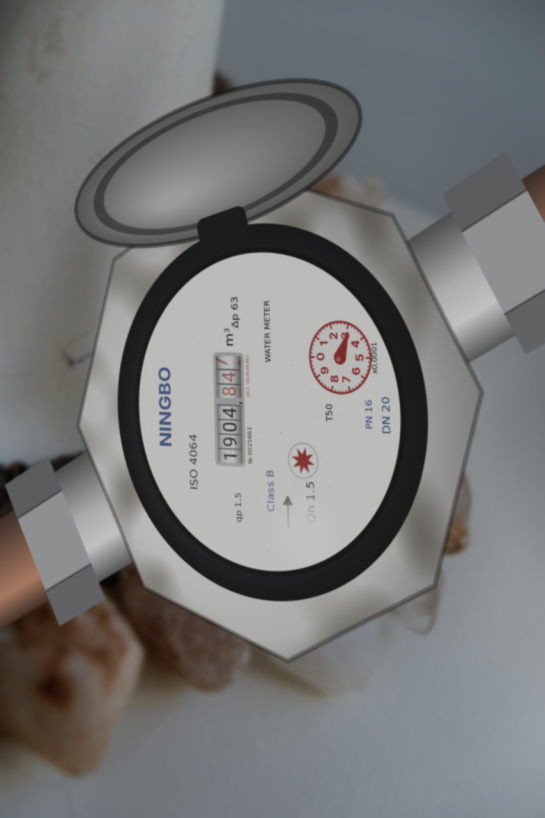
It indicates 1904.8473 m³
